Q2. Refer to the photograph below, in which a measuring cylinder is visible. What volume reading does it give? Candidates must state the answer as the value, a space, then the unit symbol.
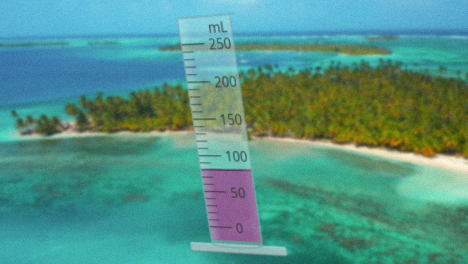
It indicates 80 mL
